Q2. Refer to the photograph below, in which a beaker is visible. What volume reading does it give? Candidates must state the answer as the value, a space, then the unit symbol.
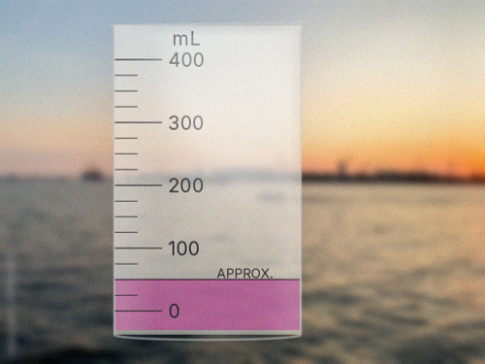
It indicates 50 mL
